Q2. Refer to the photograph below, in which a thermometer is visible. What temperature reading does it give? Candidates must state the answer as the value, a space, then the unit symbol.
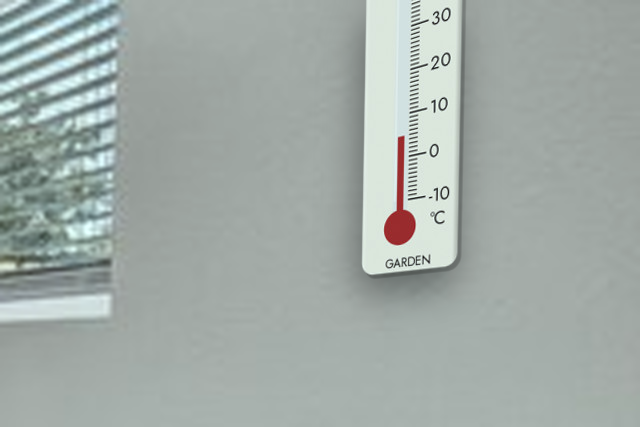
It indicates 5 °C
